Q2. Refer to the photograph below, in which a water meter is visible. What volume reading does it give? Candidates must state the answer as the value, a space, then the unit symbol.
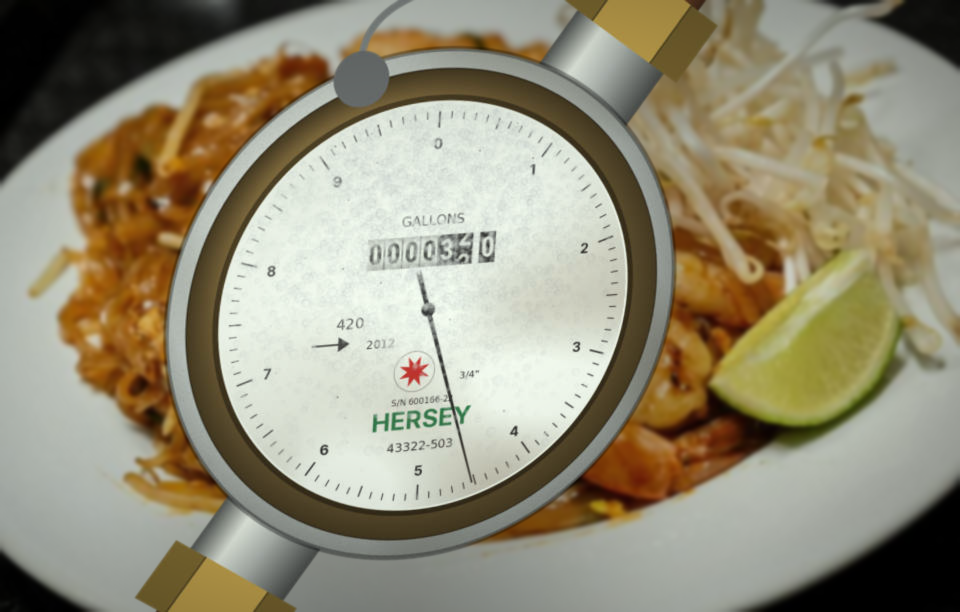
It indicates 324.5 gal
